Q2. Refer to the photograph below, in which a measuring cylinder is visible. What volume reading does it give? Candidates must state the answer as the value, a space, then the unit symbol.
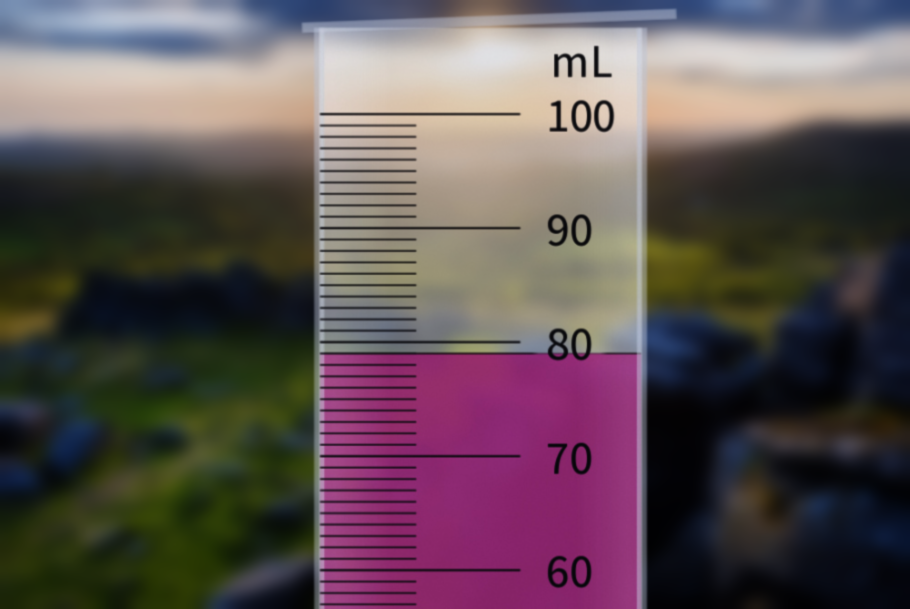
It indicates 79 mL
